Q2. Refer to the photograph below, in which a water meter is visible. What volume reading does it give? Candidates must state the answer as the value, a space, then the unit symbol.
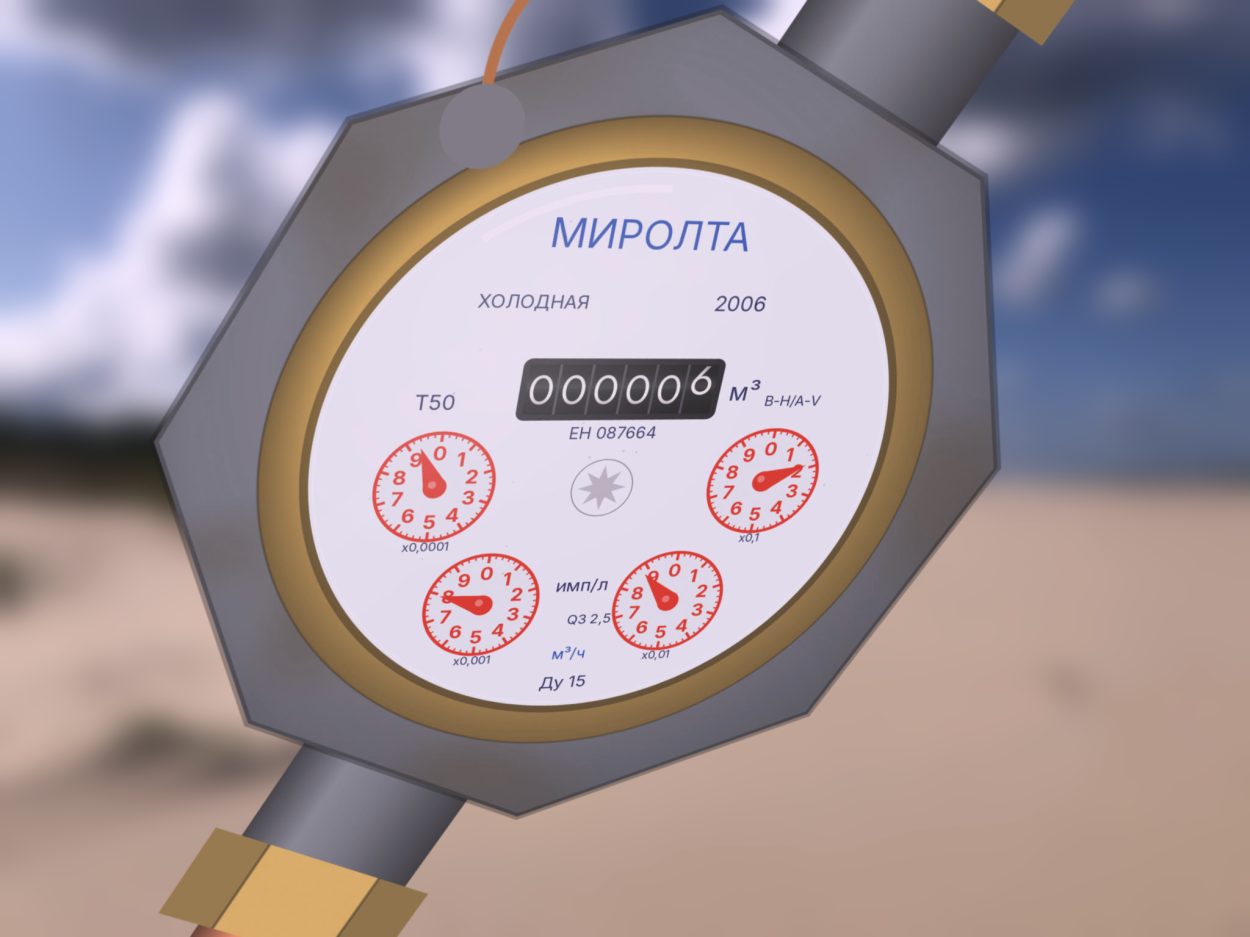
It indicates 6.1879 m³
